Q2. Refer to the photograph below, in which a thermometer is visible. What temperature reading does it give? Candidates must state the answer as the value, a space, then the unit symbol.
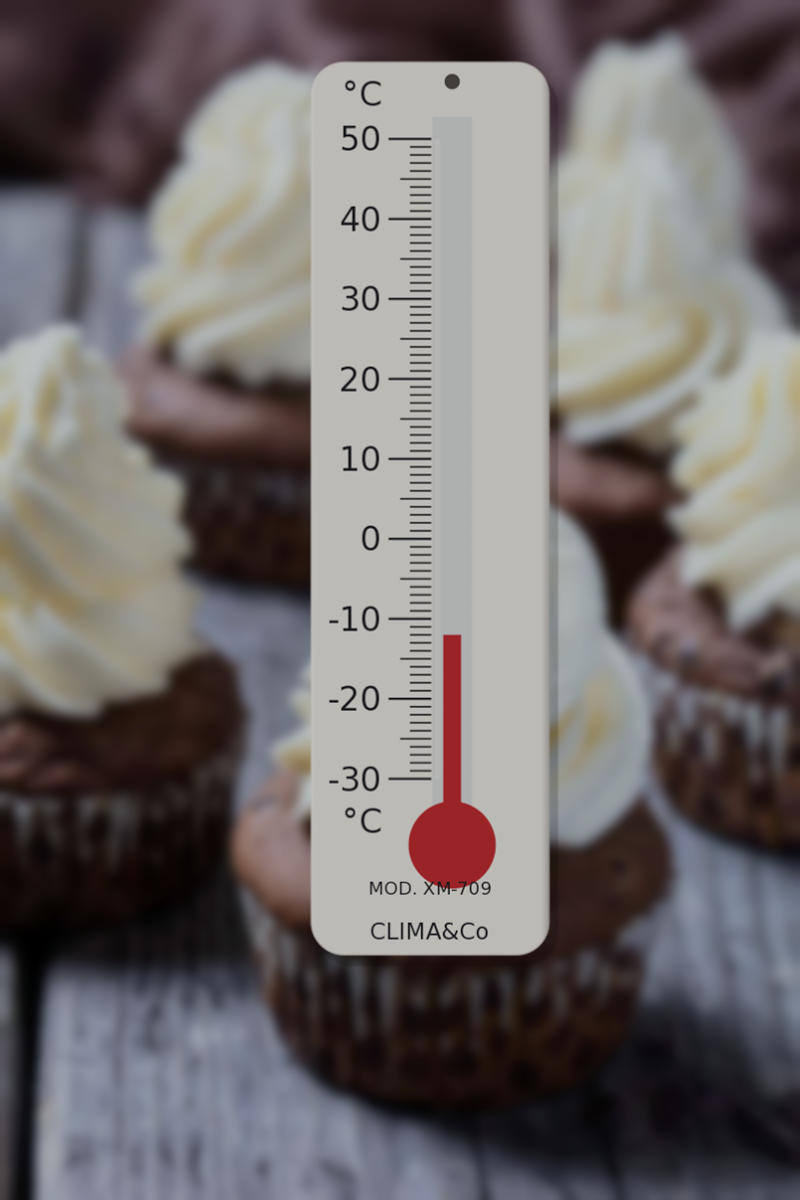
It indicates -12 °C
